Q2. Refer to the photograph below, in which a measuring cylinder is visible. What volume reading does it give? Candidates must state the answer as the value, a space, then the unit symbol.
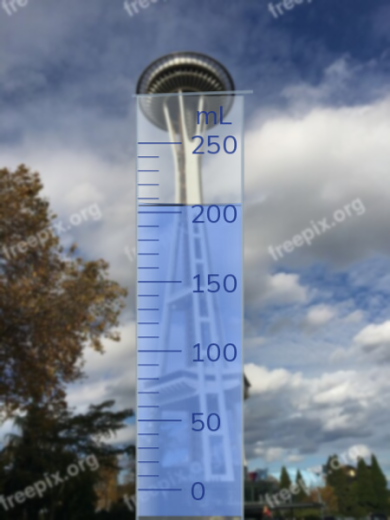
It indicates 205 mL
